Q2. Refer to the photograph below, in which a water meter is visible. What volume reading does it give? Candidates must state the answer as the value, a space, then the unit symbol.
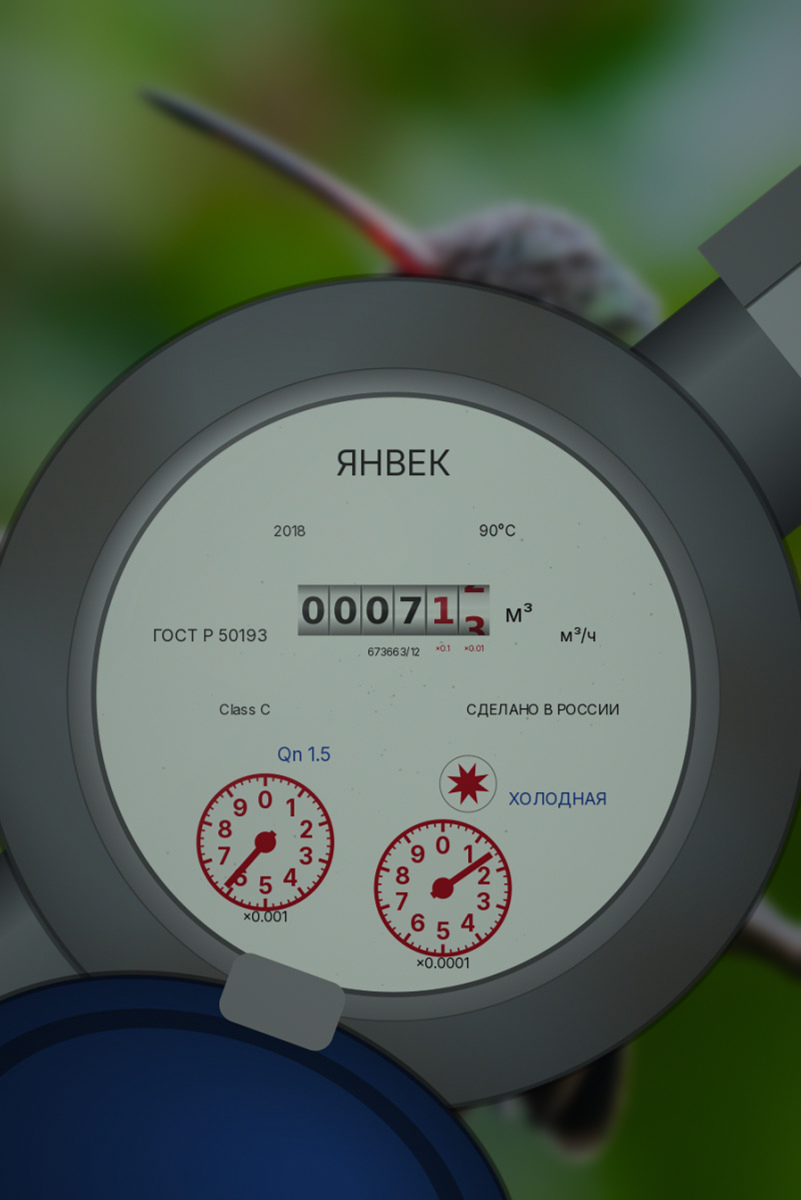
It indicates 7.1261 m³
